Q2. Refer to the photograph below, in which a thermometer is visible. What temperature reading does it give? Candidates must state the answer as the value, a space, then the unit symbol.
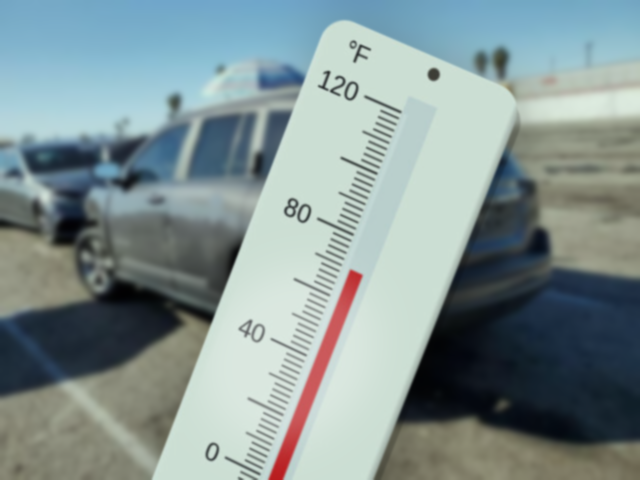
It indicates 70 °F
